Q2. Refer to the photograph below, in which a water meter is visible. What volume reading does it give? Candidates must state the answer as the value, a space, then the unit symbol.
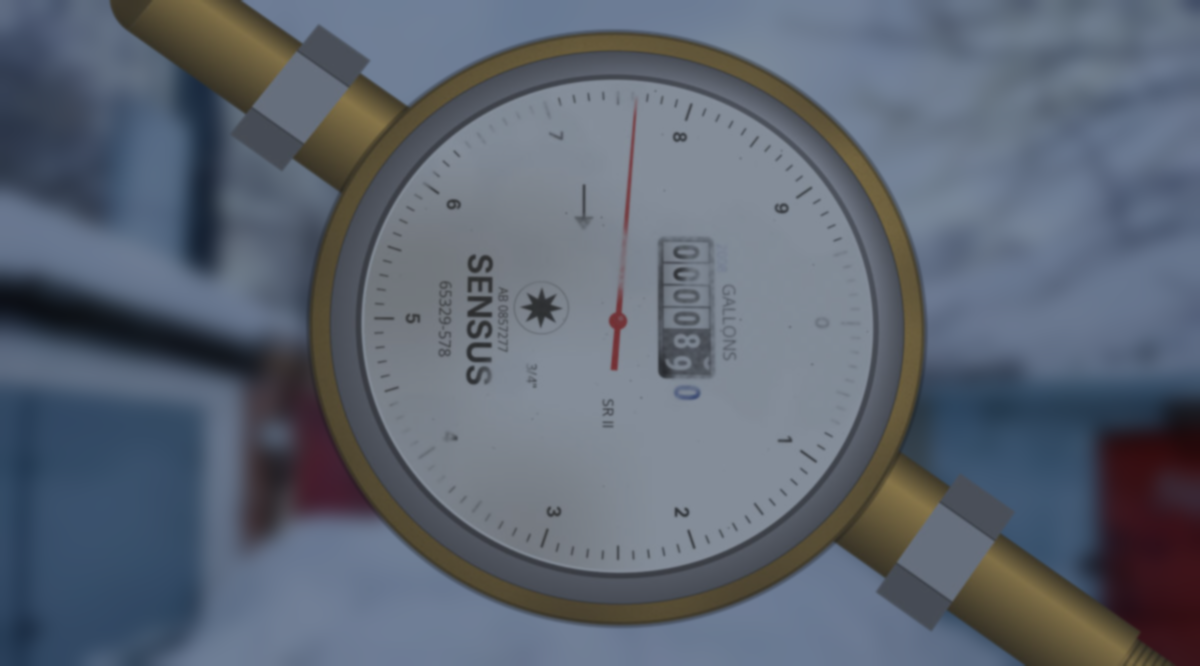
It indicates 887.6 gal
